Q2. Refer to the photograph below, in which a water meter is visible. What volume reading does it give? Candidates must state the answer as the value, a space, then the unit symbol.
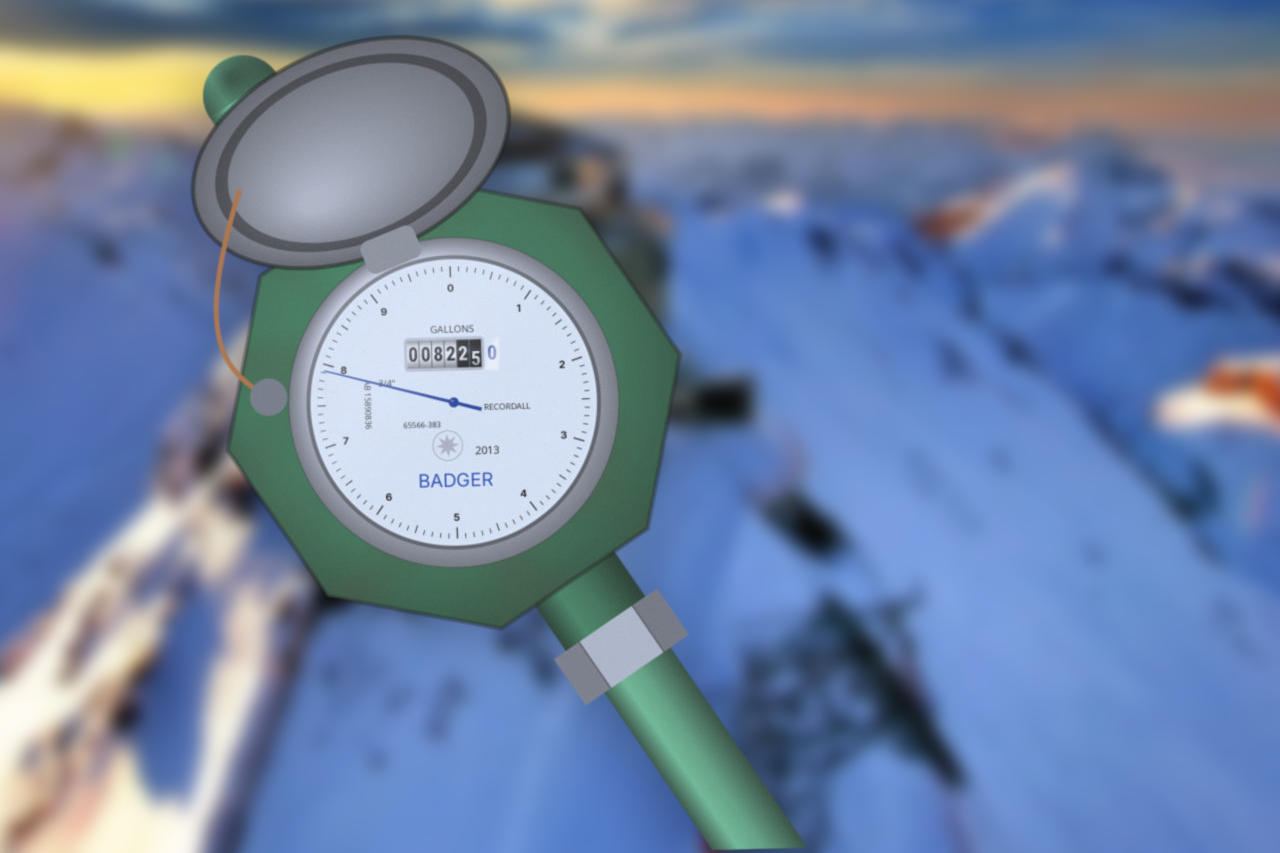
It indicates 82247.9 gal
